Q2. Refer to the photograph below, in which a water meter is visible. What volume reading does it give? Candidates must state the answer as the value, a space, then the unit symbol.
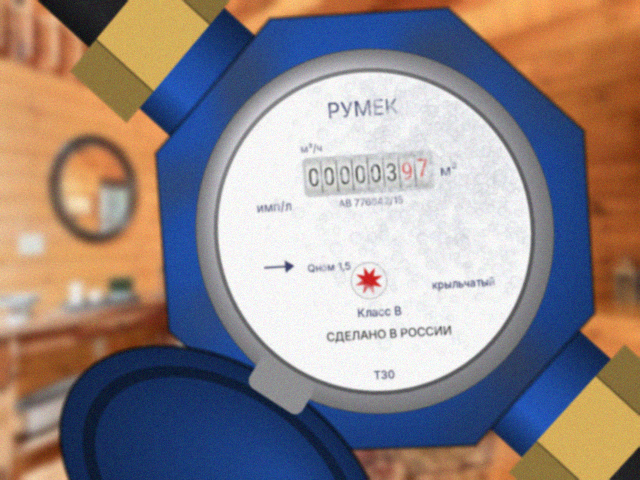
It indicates 3.97 m³
